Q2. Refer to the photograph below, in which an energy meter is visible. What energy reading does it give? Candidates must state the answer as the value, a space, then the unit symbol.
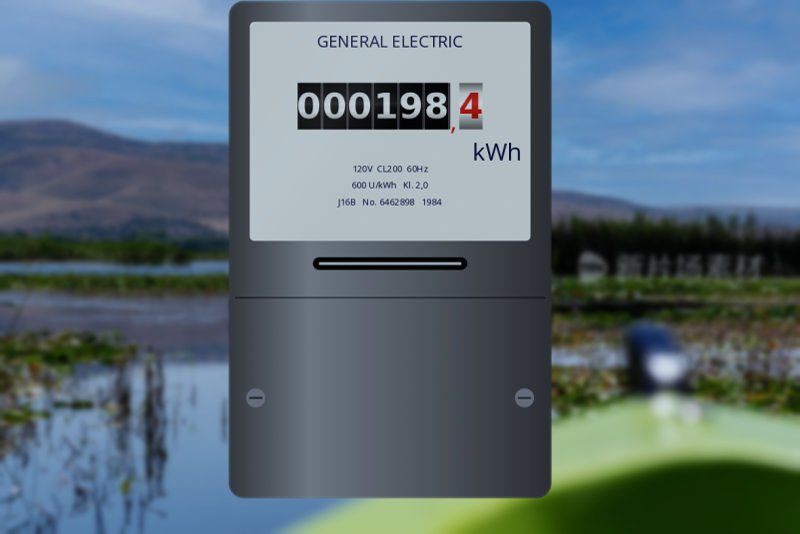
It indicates 198.4 kWh
